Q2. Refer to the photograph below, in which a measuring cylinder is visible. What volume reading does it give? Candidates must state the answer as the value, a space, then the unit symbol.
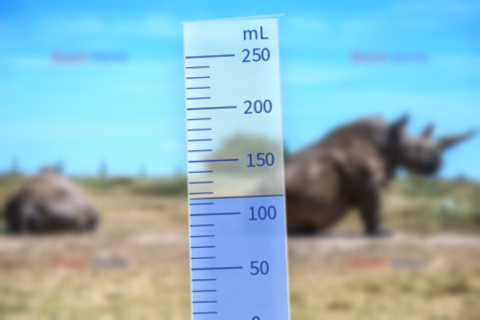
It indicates 115 mL
